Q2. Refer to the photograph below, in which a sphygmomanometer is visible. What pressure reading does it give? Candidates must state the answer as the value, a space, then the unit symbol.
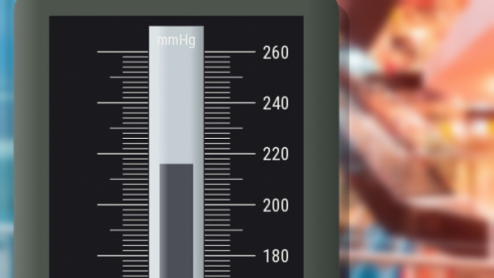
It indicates 216 mmHg
